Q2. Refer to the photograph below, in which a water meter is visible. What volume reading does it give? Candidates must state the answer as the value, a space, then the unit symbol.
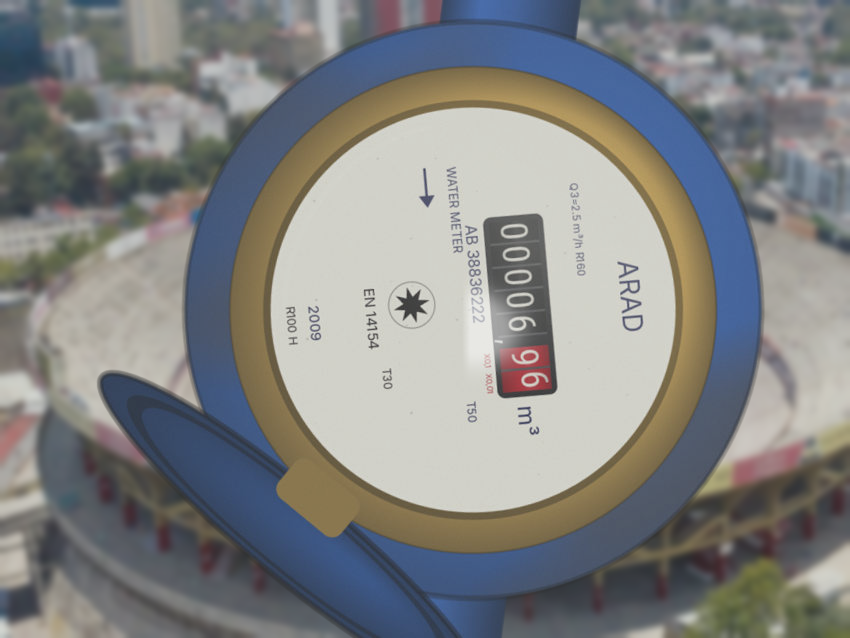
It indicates 6.96 m³
